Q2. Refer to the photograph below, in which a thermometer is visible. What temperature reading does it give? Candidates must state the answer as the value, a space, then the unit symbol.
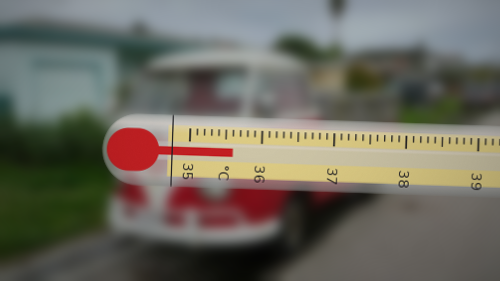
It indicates 35.6 °C
